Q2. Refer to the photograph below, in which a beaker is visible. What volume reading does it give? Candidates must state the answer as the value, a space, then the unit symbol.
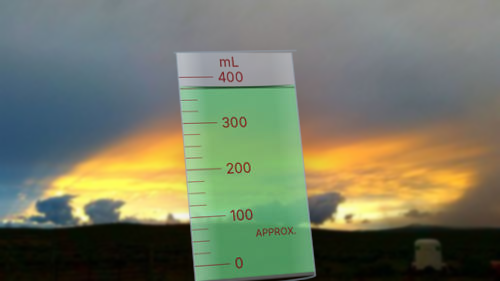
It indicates 375 mL
